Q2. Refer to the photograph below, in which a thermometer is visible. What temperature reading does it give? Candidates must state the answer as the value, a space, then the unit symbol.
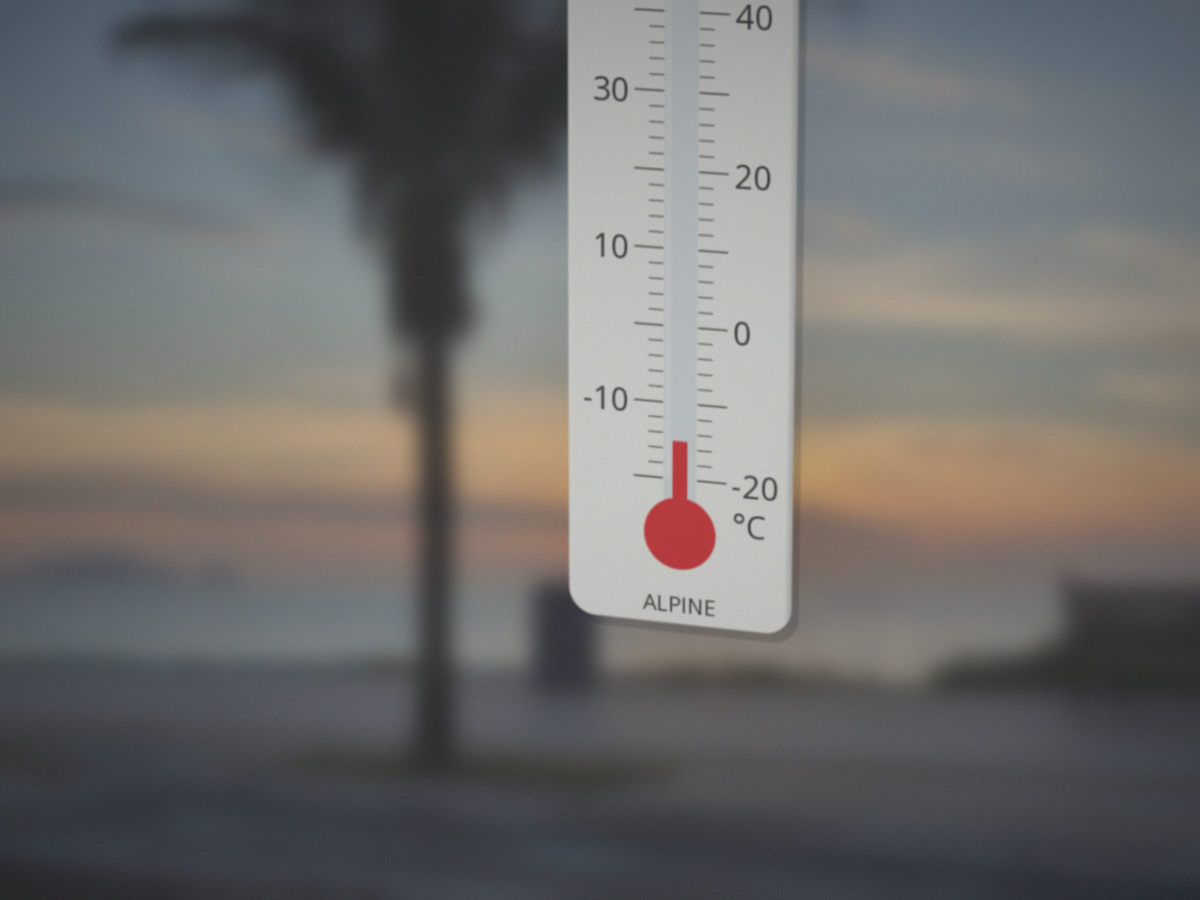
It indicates -15 °C
